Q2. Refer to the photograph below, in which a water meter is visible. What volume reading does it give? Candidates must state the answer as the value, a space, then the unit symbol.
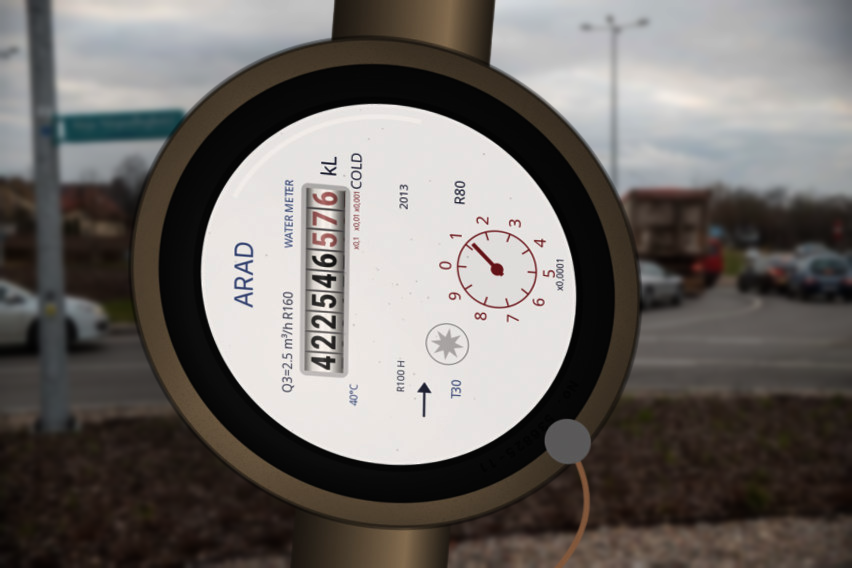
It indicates 422546.5761 kL
